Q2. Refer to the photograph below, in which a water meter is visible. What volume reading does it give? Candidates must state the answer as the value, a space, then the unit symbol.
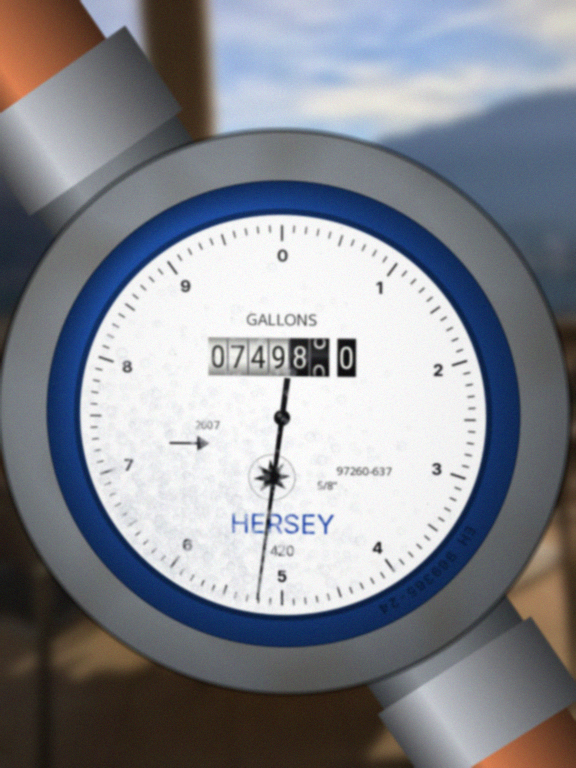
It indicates 749885.2 gal
